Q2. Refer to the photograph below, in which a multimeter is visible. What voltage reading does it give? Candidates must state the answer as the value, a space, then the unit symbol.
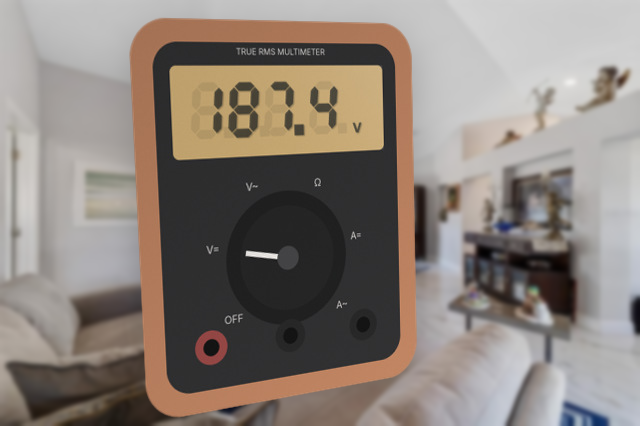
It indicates 187.4 V
